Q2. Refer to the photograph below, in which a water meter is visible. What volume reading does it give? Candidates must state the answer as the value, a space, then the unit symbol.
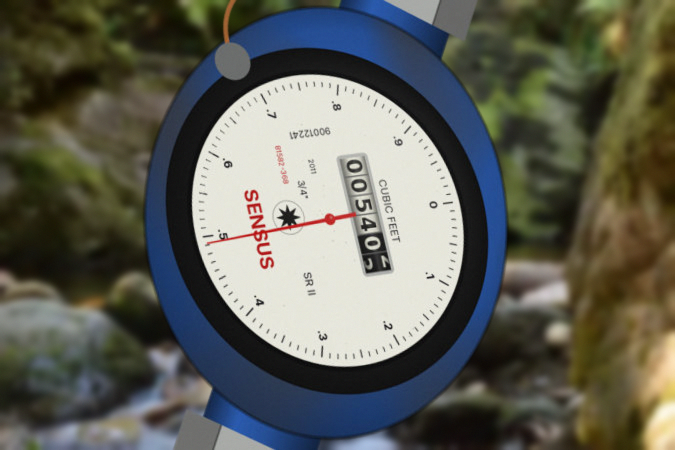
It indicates 5402.49 ft³
